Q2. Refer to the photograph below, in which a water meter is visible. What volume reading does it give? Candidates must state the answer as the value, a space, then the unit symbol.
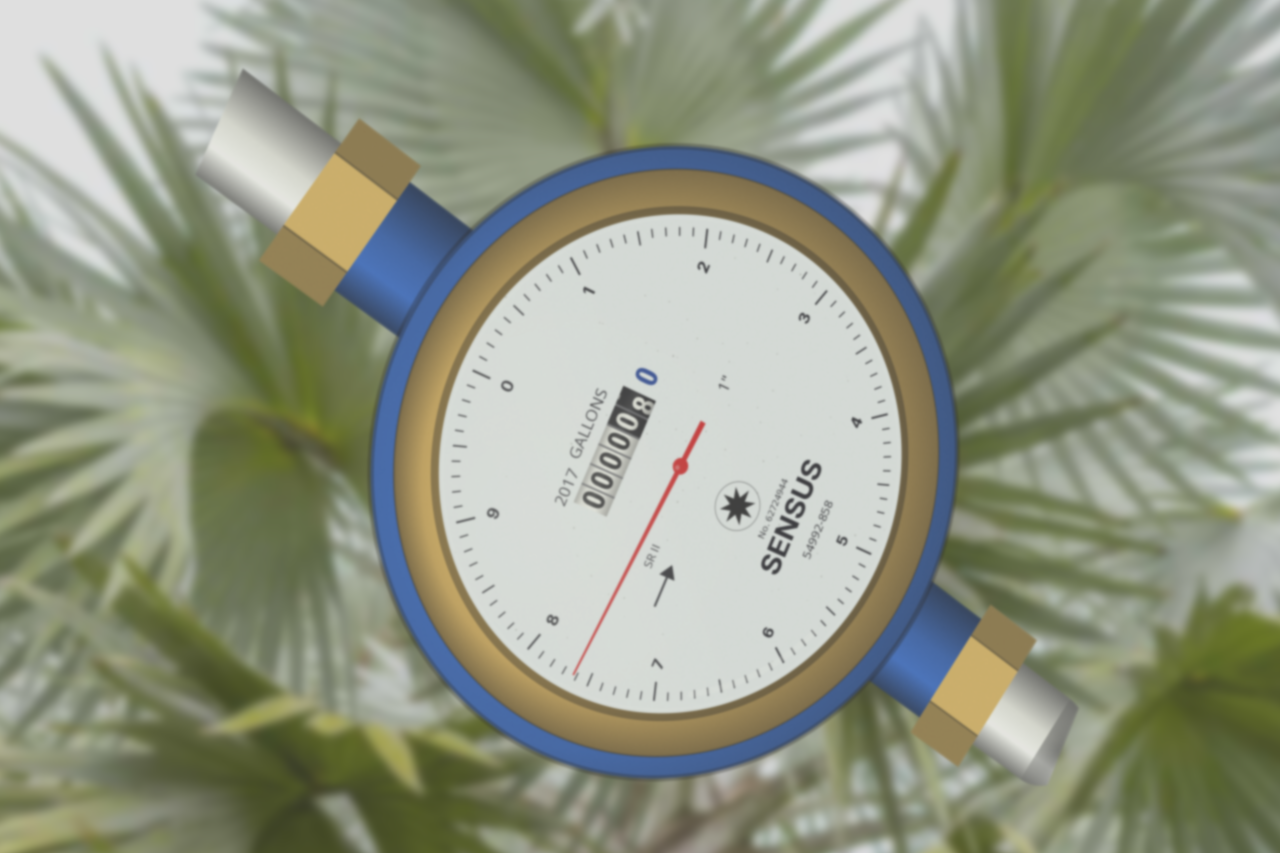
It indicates 77.6 gal
